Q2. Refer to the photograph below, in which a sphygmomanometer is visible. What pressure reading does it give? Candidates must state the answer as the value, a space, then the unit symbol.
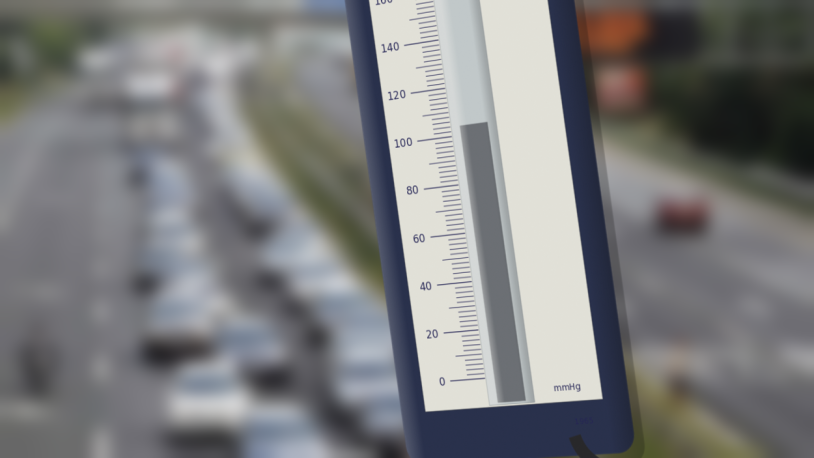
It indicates 104 mmHg
